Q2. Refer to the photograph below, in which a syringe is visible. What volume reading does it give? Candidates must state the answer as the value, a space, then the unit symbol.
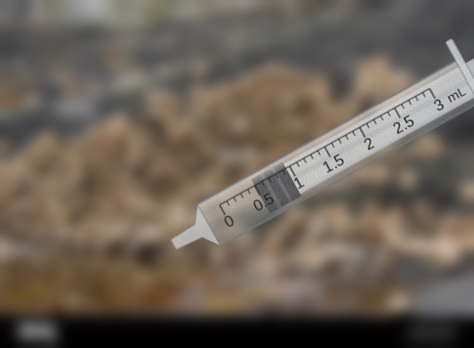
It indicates 0.5 mL
